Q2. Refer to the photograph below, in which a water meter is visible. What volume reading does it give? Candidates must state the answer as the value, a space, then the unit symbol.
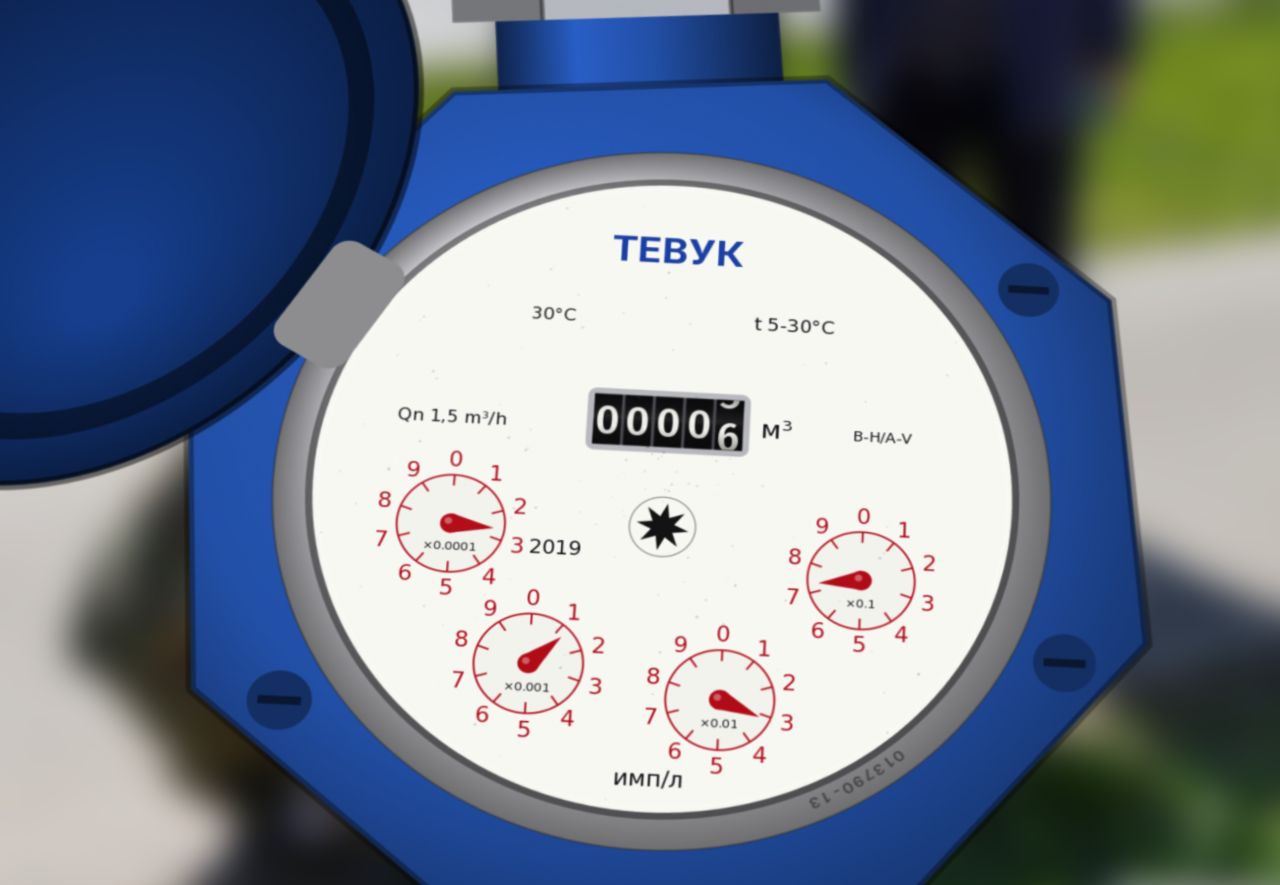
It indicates 5.7312 m³
